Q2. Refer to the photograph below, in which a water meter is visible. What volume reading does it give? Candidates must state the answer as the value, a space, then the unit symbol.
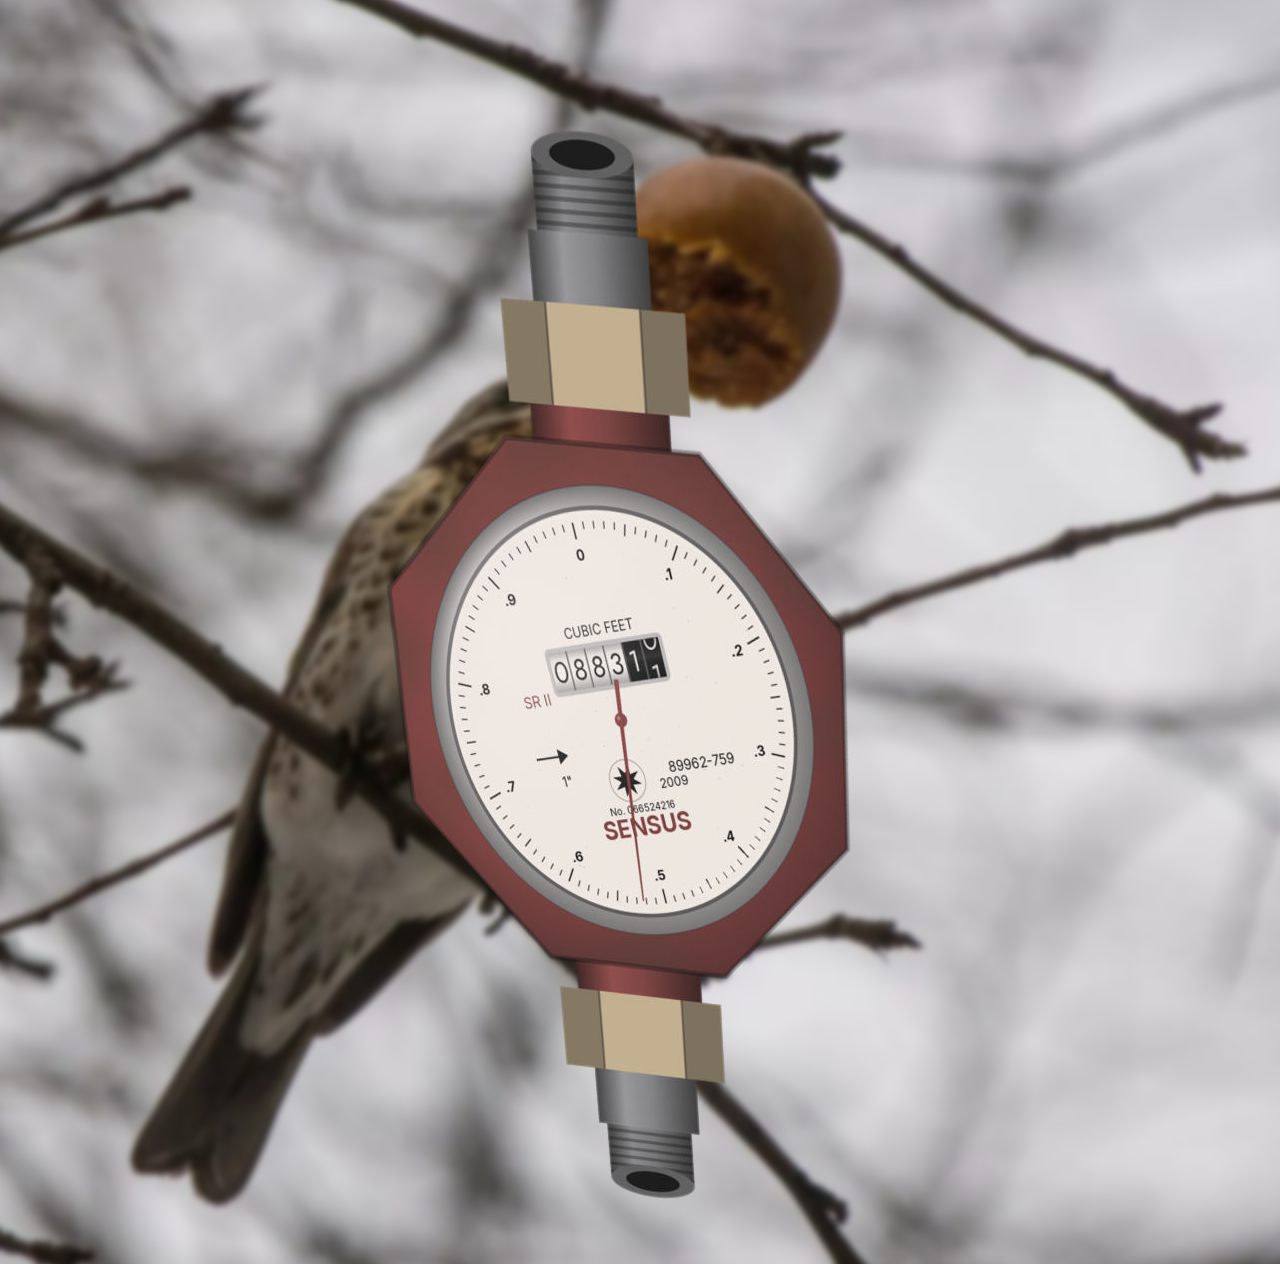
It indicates 88310.52 ft³
